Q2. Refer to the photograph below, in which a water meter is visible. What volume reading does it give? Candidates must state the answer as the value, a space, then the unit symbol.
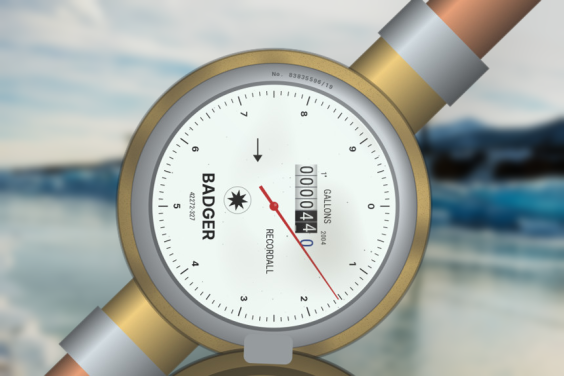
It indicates 441.5 gal
